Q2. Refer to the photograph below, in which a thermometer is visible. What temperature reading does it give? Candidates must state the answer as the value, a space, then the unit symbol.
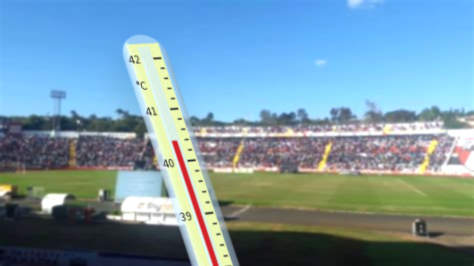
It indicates 40.4 °C
